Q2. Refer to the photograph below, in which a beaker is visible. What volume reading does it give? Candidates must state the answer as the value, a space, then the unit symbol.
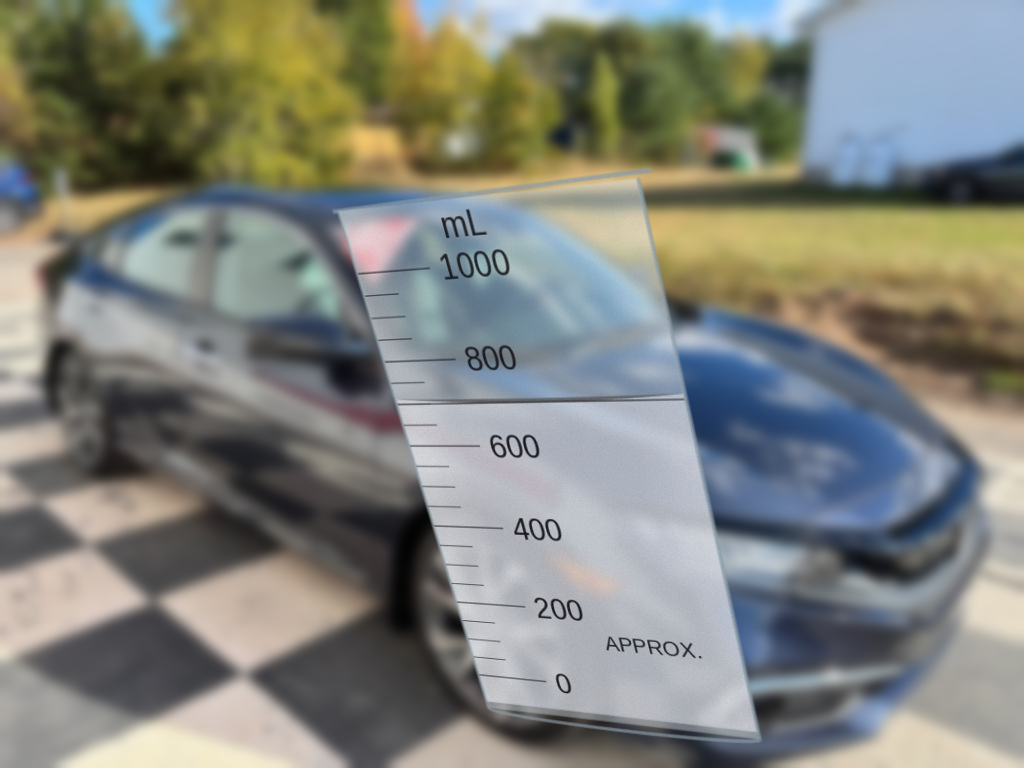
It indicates 700 mL
